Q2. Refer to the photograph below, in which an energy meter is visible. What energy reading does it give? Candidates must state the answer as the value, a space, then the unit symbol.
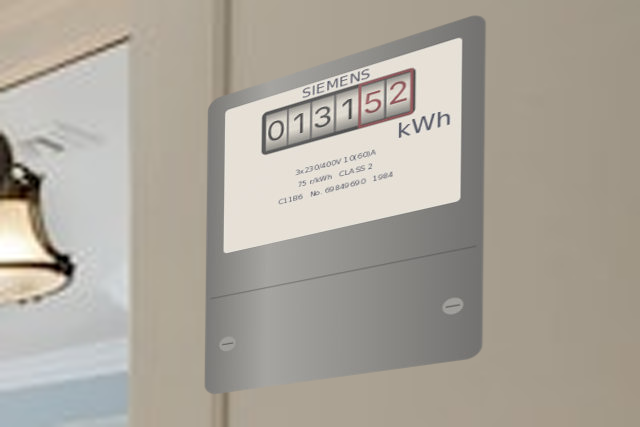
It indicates 131.52 kWh
